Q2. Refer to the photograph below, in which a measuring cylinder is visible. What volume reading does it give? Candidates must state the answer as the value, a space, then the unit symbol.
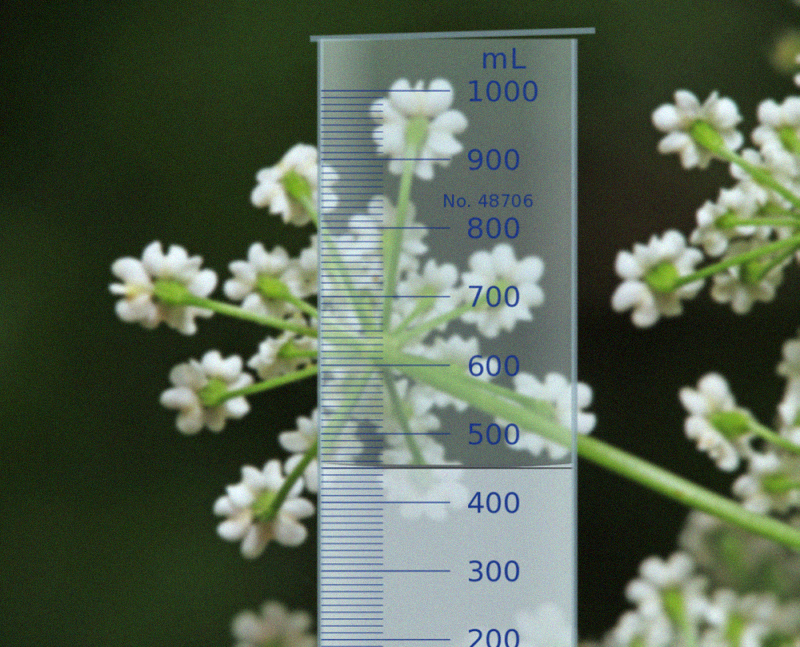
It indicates 450 mL
